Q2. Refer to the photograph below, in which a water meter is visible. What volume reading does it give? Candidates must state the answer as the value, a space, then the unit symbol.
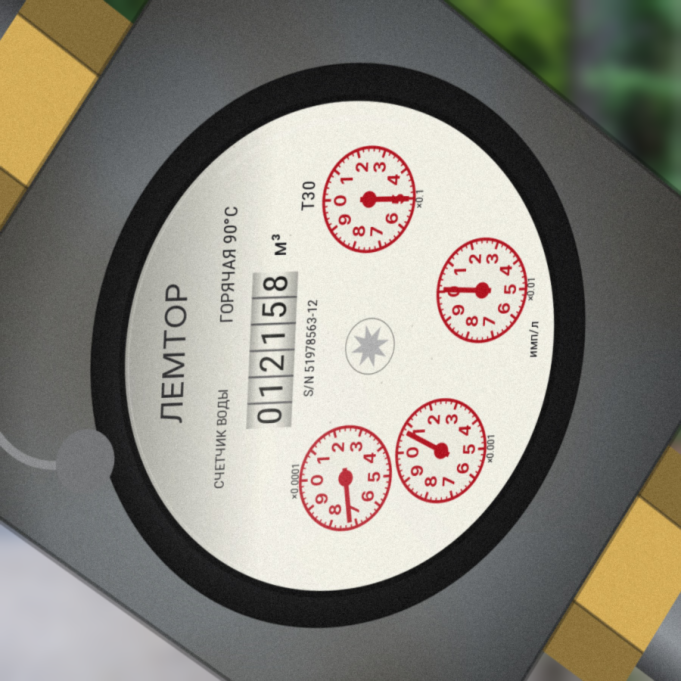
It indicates 12158.5007 m³
